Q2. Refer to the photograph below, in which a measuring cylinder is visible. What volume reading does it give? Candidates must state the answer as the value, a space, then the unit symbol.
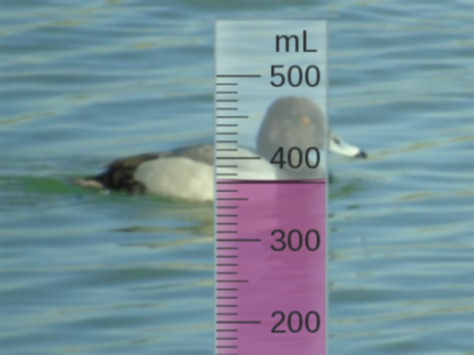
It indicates 370 mL
